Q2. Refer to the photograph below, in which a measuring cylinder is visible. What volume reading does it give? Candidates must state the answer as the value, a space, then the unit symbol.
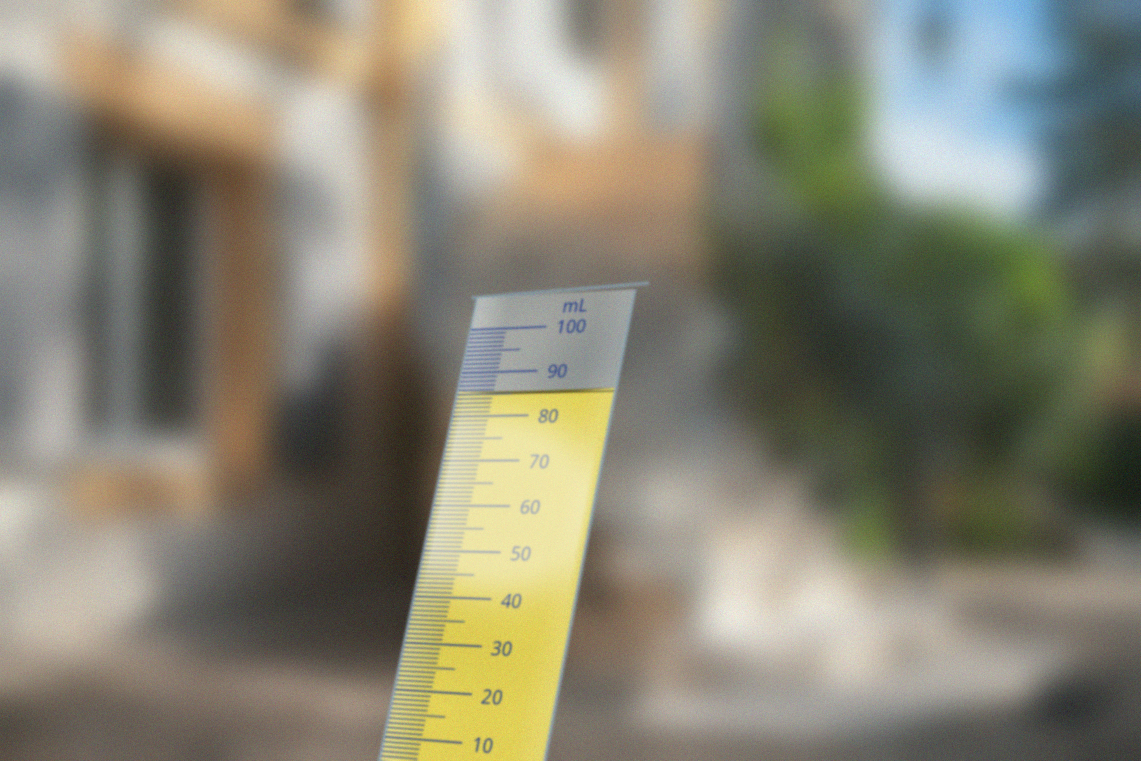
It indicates 85 mL
